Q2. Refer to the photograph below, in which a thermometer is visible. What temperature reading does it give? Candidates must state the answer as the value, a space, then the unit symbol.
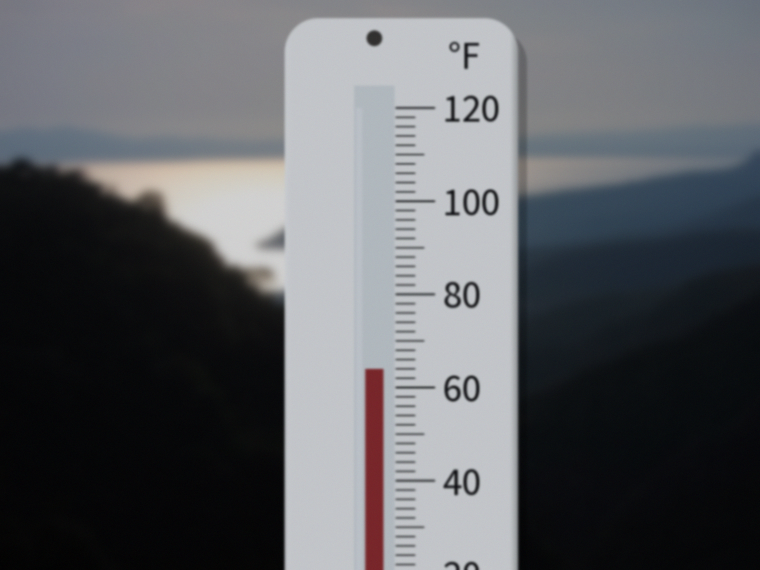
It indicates 64 °F
